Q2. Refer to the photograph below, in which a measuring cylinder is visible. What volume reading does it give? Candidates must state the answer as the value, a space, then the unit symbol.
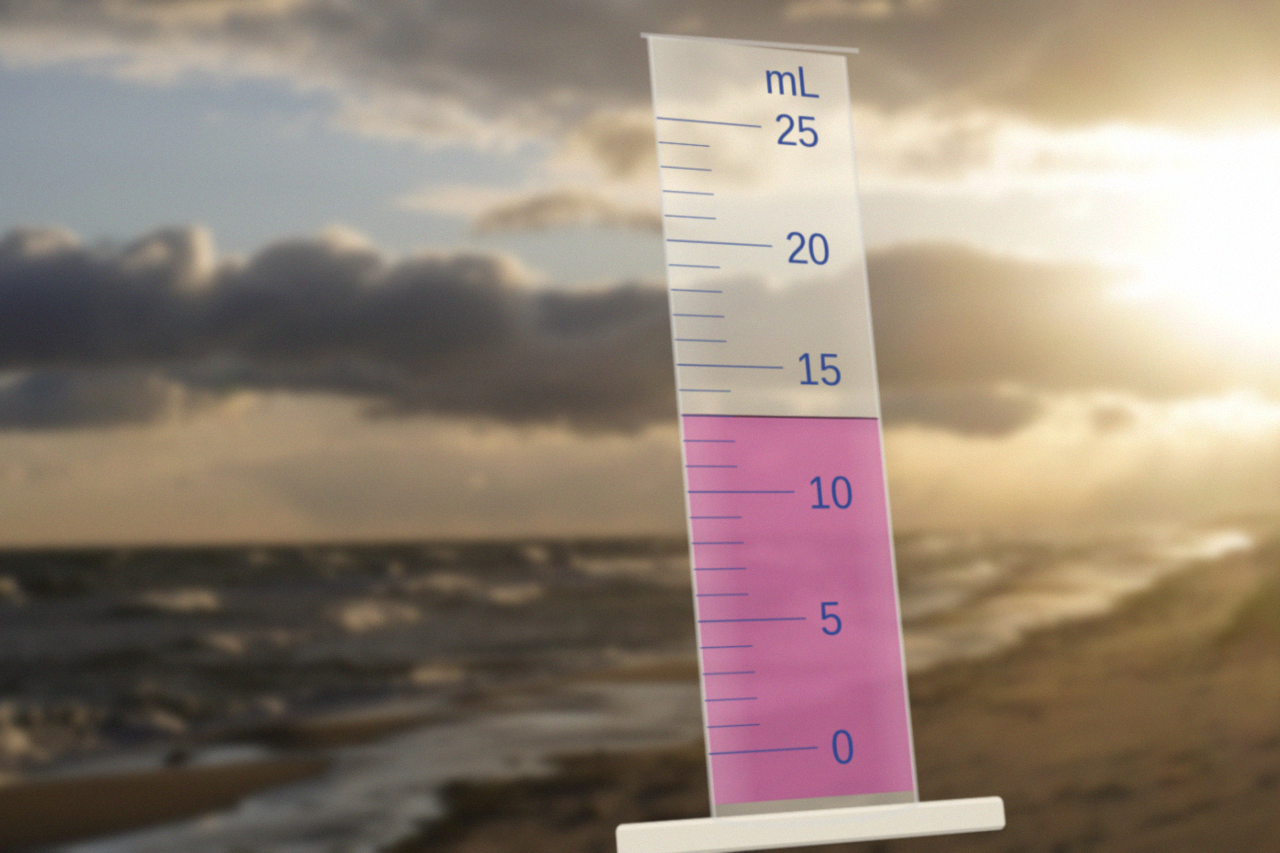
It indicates 13 mL
